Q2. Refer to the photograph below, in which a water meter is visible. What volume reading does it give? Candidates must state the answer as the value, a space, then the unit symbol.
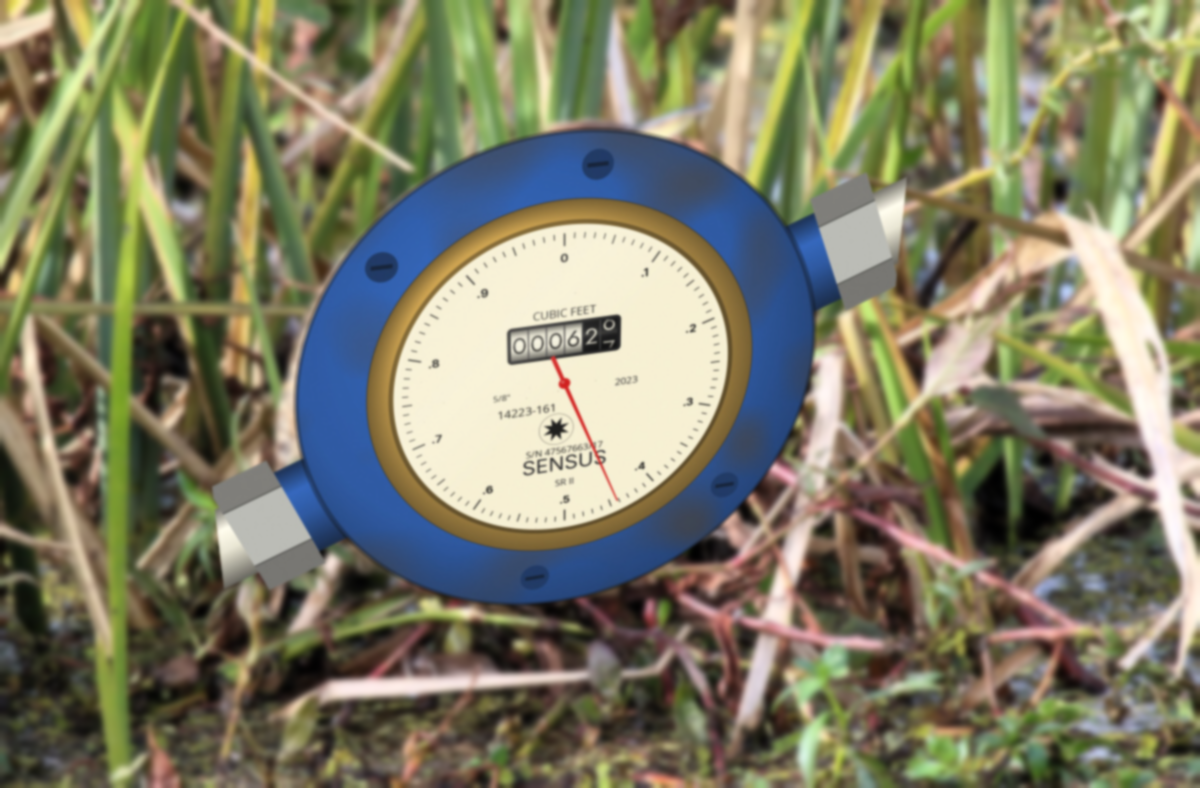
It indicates 626.44 ft³
